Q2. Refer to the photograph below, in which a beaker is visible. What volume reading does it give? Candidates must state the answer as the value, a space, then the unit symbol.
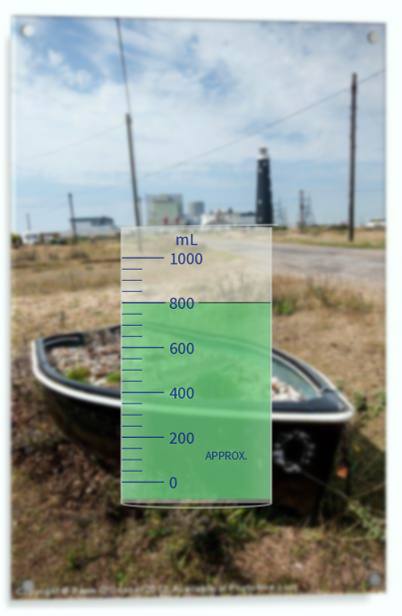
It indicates 800 mL
